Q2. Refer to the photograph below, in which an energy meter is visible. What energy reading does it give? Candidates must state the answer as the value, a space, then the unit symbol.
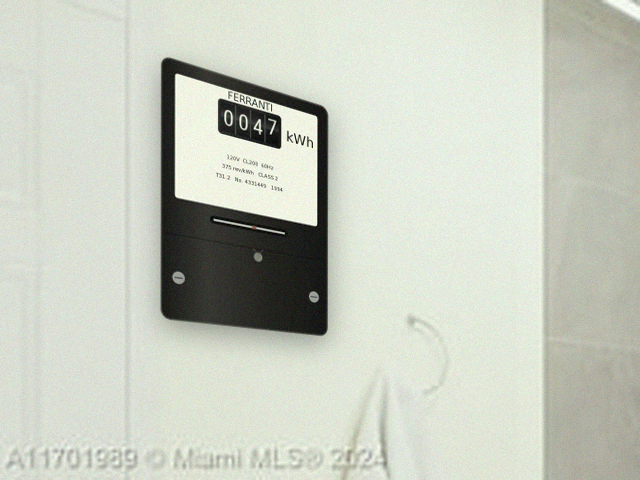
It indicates 47 kWh
